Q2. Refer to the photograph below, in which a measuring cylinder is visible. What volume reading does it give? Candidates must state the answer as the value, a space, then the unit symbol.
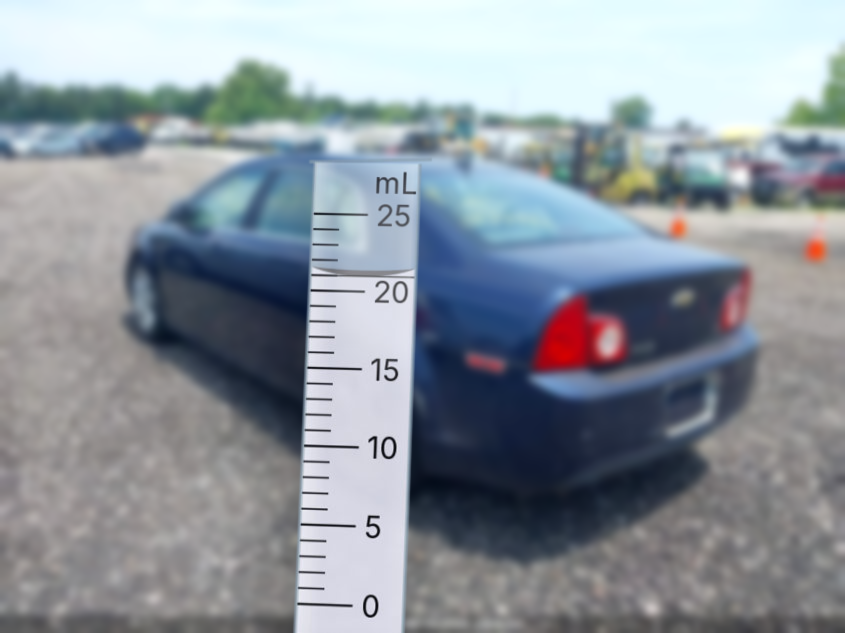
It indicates 21 mL
